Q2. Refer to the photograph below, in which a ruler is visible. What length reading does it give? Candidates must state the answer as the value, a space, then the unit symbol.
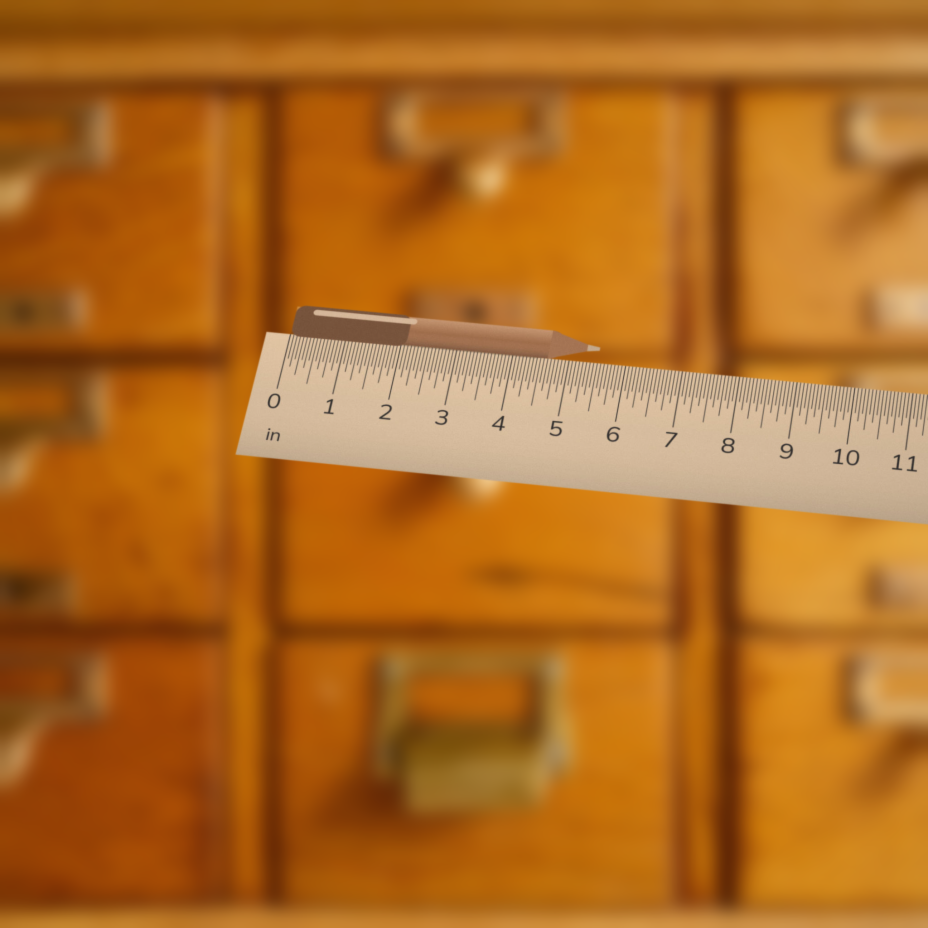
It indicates 5.5 in
